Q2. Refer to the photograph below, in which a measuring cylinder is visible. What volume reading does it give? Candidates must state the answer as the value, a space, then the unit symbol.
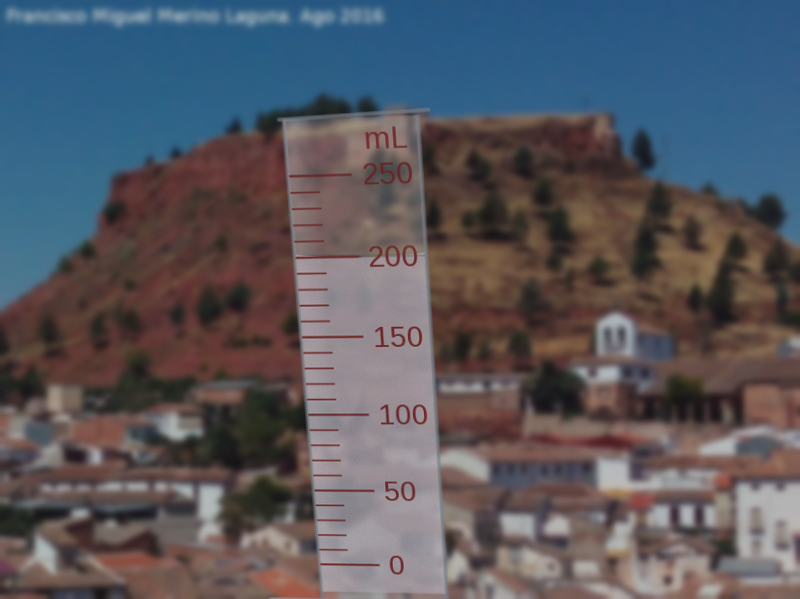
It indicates 200 mL
